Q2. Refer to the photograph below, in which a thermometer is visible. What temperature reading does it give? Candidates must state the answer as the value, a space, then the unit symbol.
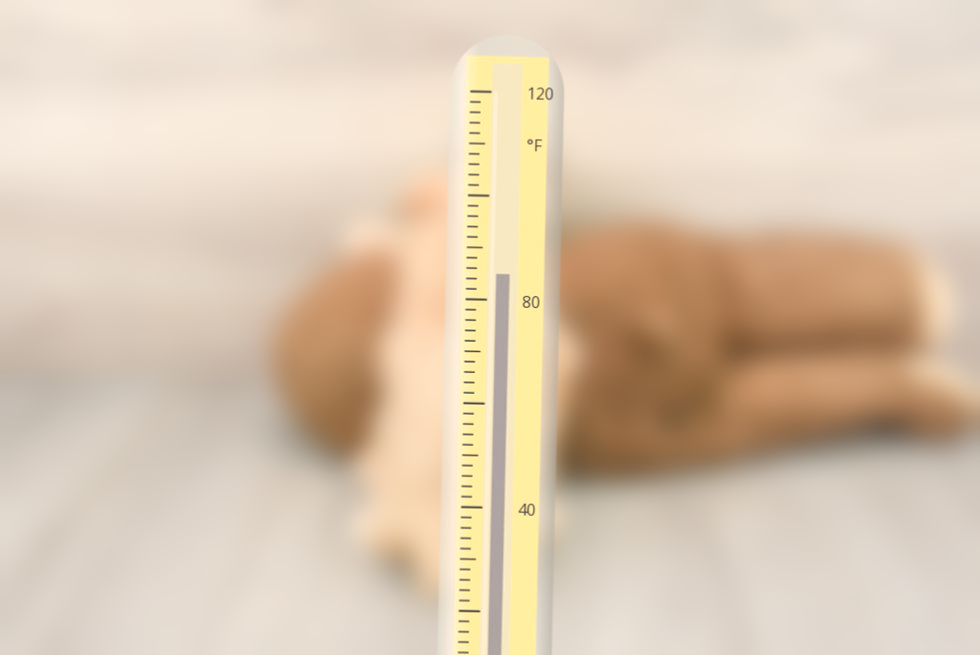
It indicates 85 °F
